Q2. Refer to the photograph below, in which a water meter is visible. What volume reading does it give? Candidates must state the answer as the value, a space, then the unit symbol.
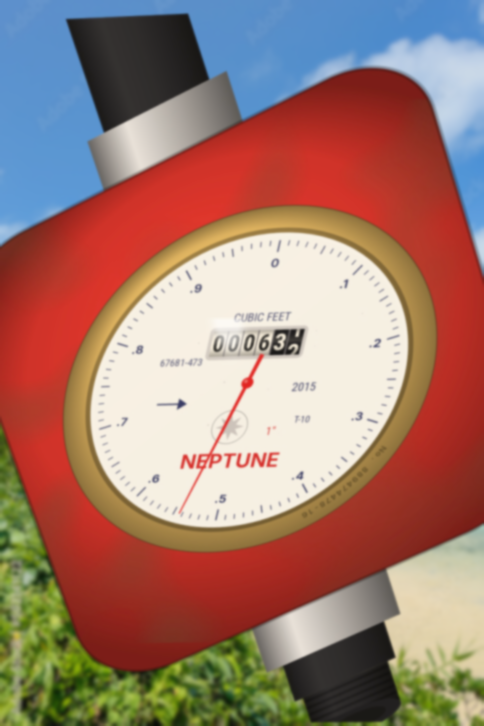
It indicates 631.54 ft³
